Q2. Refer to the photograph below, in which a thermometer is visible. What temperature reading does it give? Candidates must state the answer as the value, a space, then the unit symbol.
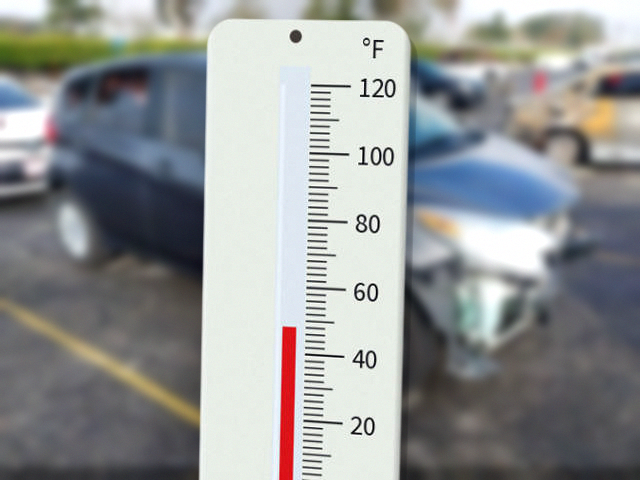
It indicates 48 °F
